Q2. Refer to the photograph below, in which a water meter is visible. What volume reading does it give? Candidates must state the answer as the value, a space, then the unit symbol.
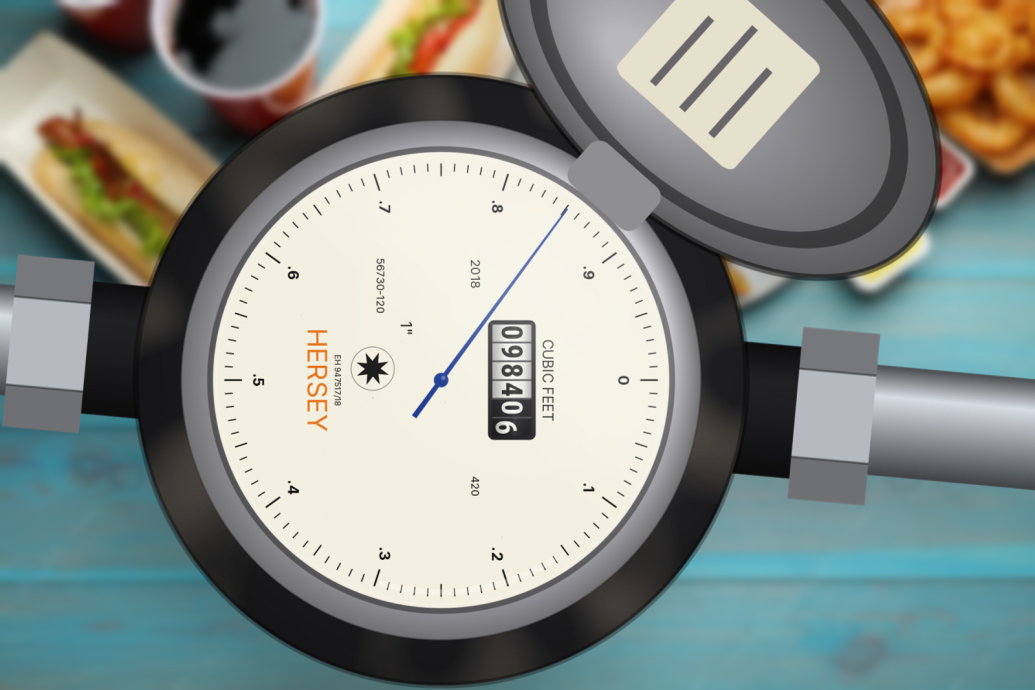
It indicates 98405.85 ft³
